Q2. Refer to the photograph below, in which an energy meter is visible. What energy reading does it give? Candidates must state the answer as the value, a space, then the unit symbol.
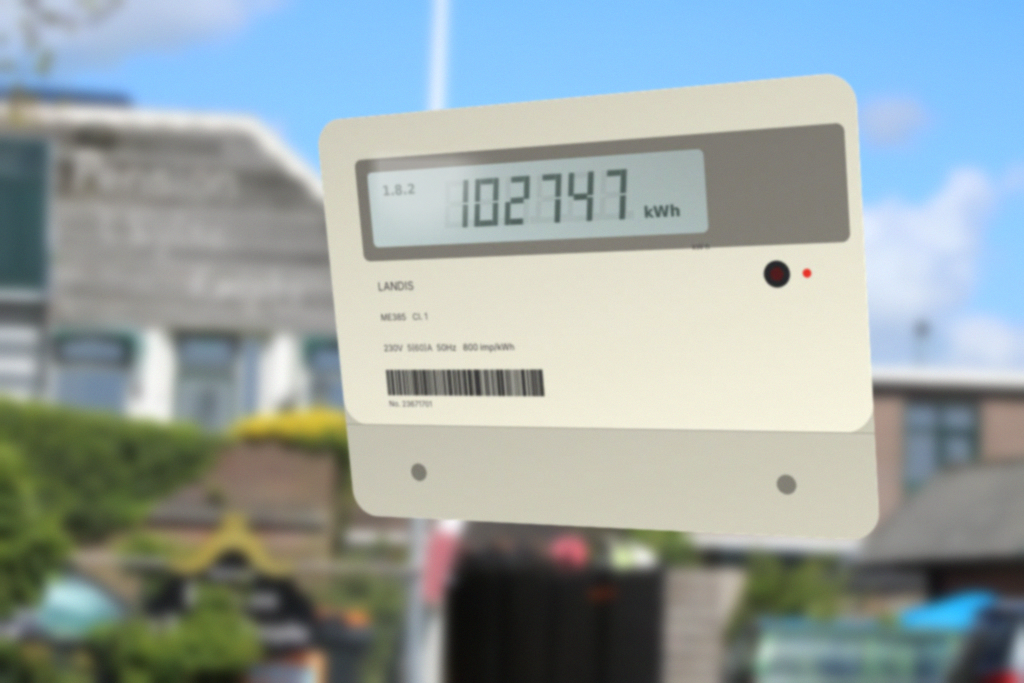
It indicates 102747 kWh
